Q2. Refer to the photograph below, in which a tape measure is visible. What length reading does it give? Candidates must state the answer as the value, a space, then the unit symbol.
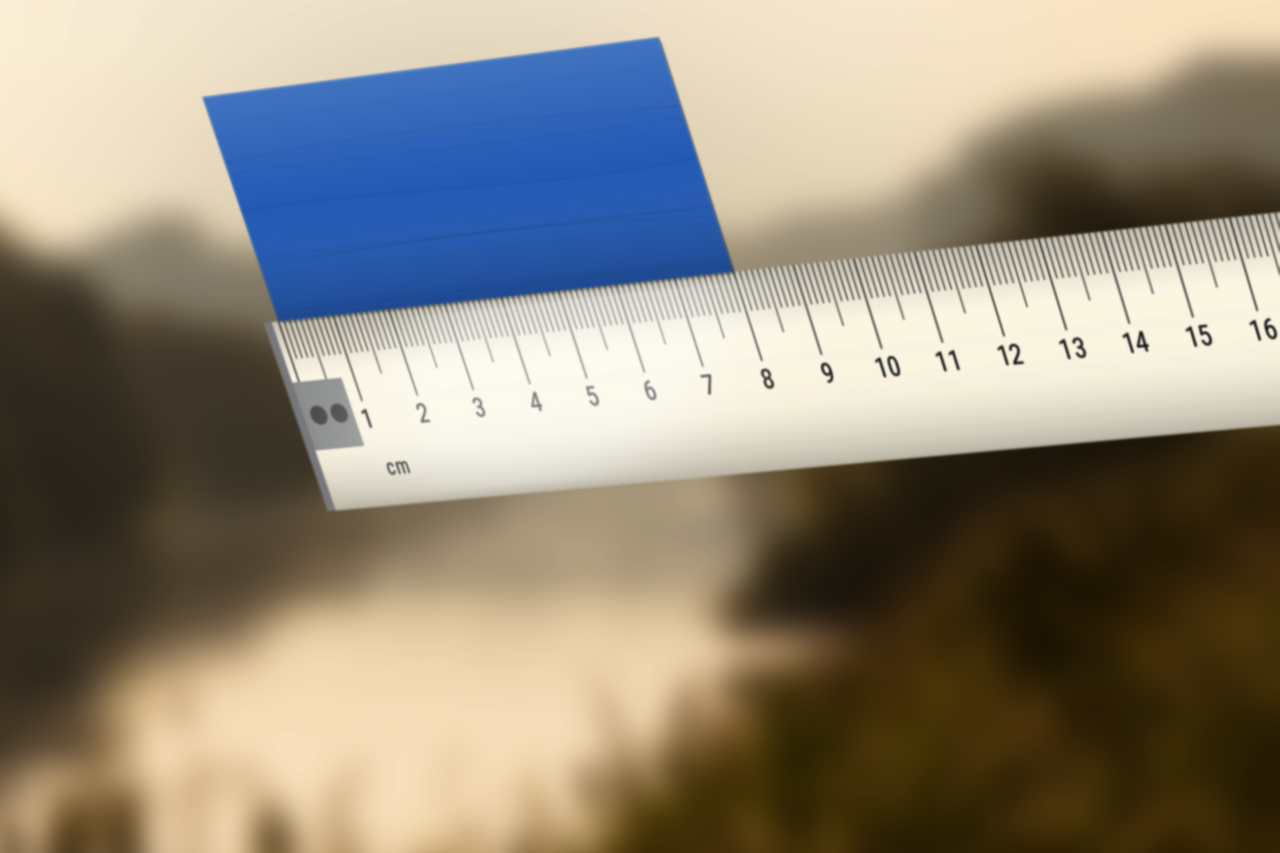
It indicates 8 cm
